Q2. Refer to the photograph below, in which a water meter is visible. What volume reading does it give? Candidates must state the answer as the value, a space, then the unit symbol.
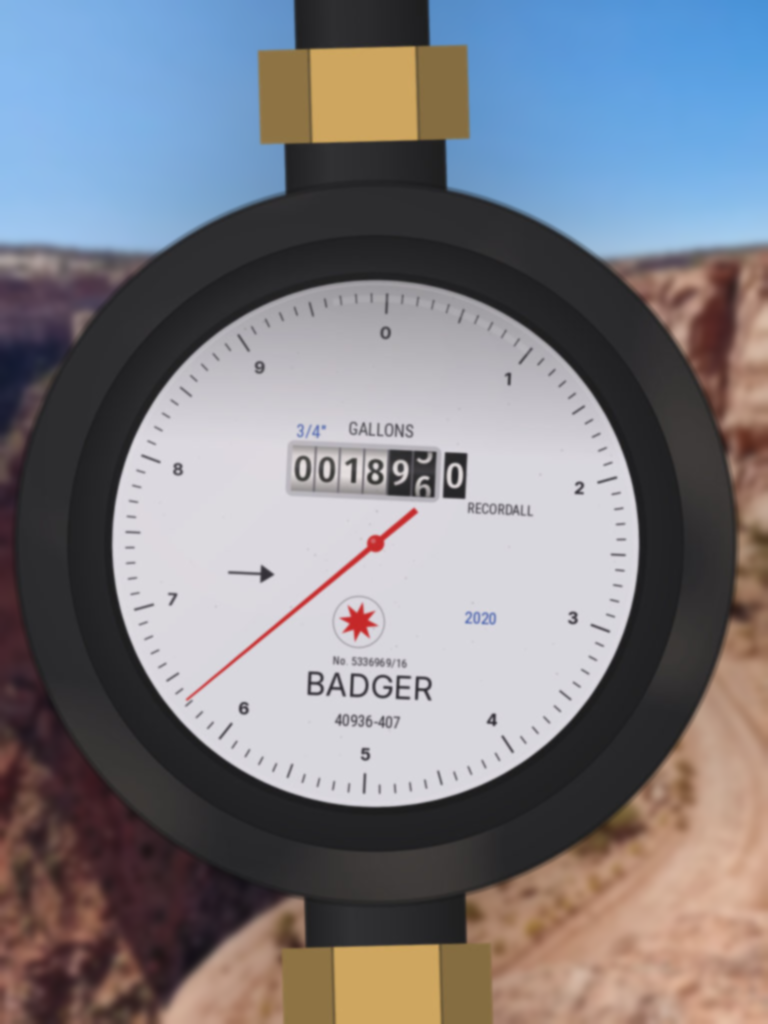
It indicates 18956.3 gal
